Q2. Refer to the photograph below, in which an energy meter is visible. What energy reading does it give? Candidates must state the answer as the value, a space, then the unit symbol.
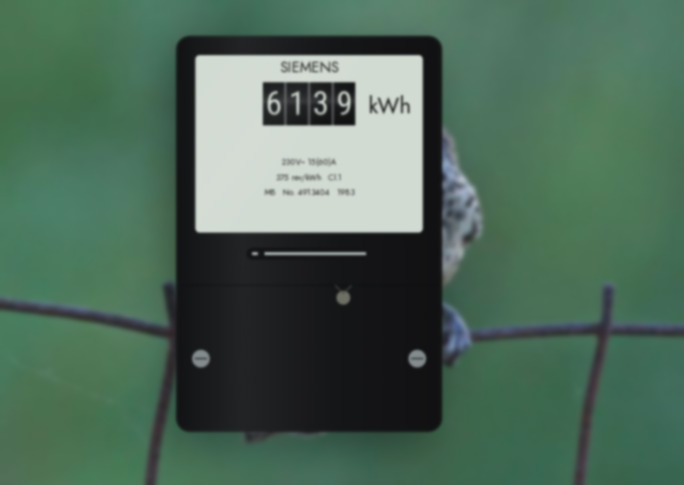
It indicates 6139 kWh
